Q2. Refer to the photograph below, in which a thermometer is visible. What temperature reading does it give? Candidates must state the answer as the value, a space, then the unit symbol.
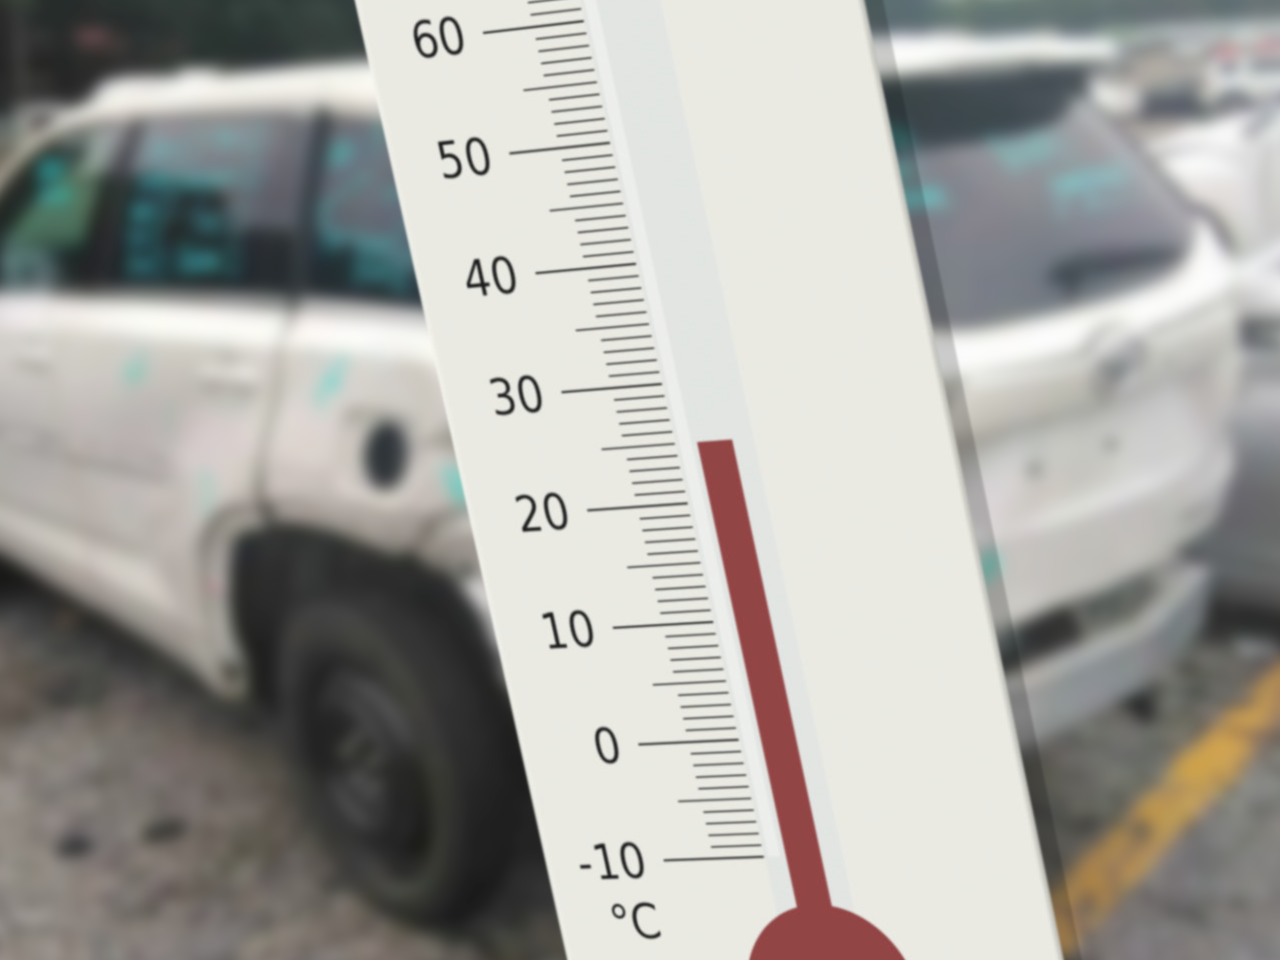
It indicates 25 °C
